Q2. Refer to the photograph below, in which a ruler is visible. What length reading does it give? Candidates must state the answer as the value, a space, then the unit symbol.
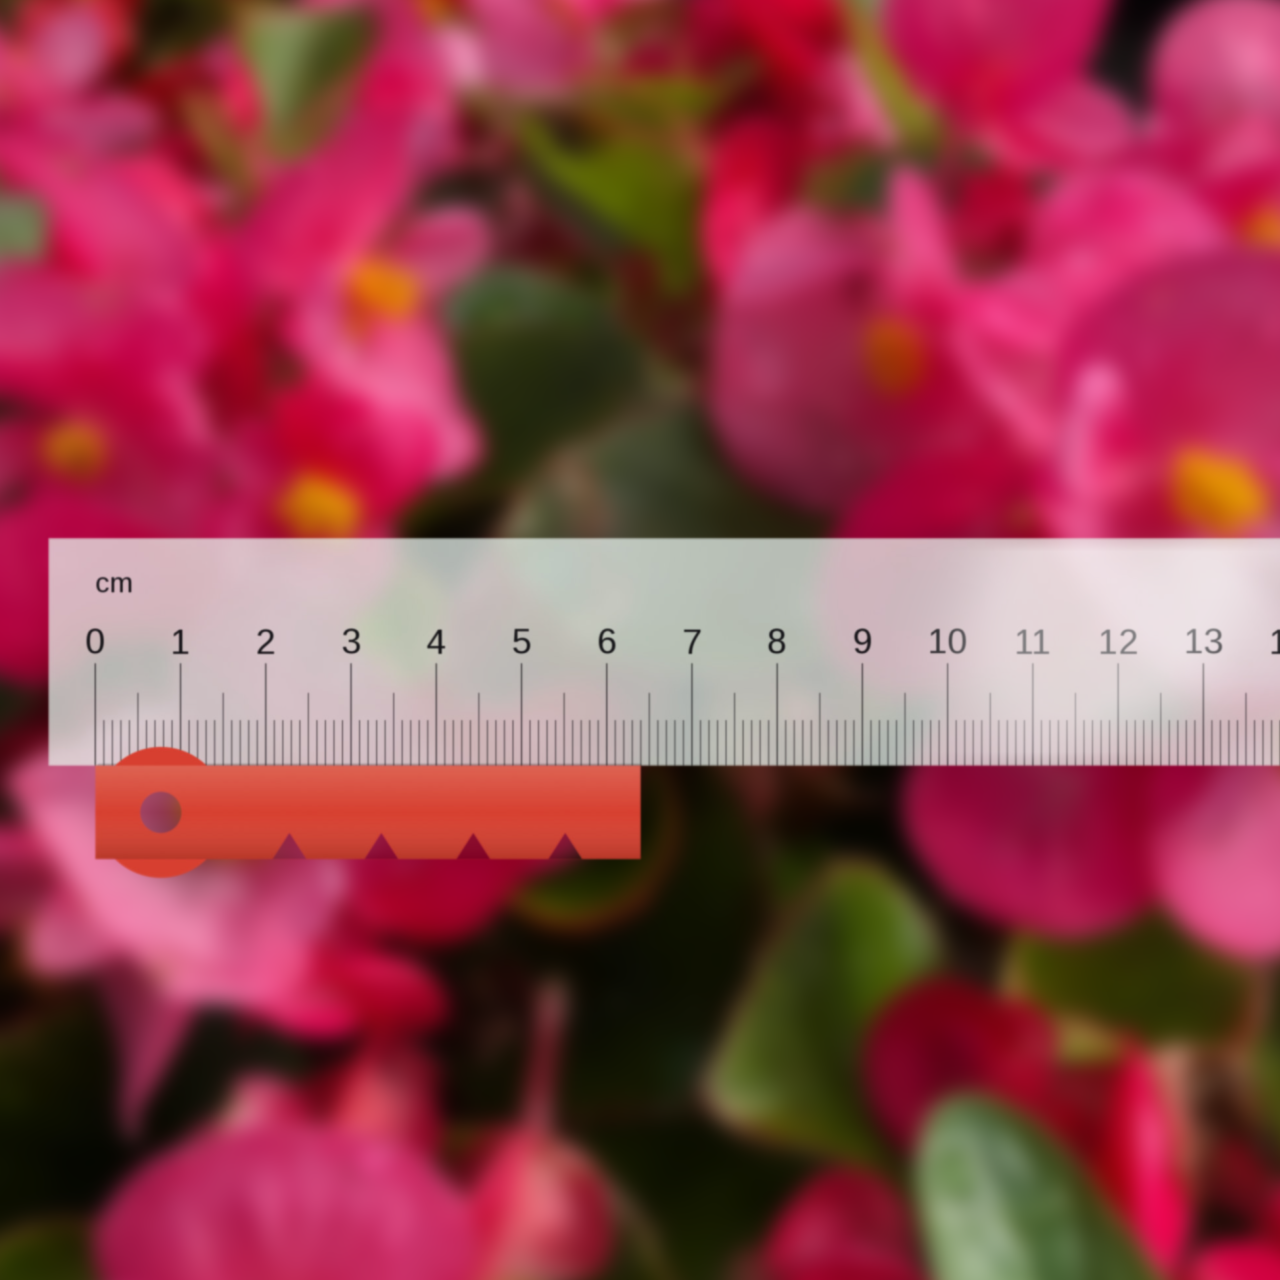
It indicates 6.4 cm
